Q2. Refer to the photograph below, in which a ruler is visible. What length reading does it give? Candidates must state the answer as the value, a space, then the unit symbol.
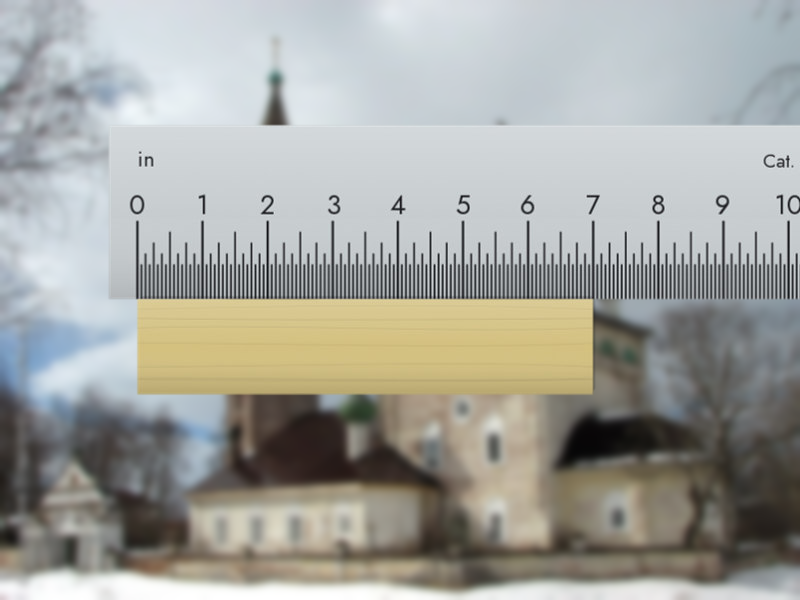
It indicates 7 in
